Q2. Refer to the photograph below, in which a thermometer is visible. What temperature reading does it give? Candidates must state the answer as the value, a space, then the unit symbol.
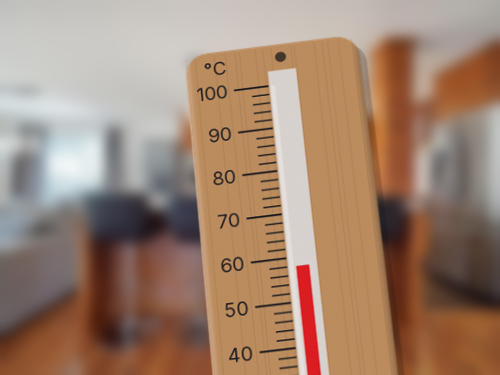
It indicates 58 °C
